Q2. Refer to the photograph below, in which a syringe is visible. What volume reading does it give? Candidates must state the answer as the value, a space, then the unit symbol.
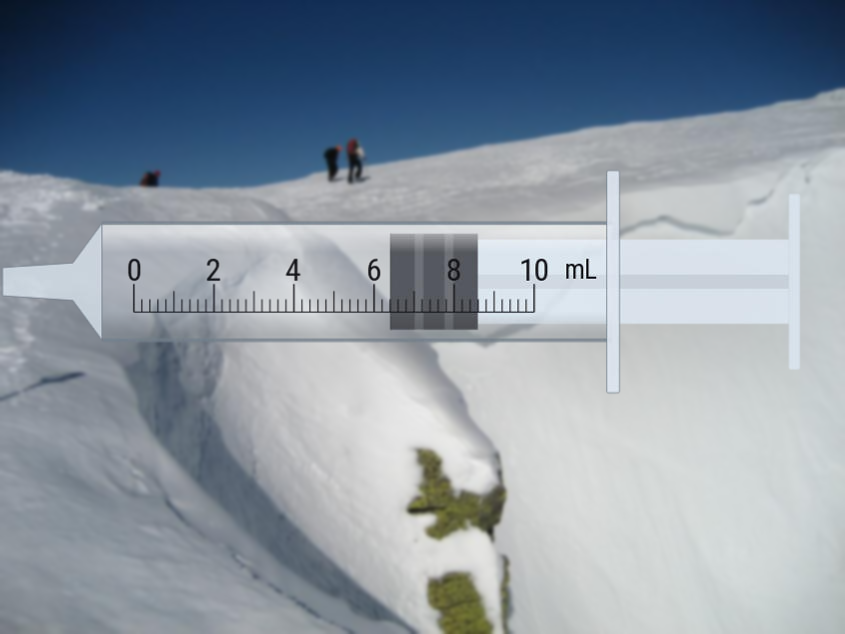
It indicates 6.4 mL
